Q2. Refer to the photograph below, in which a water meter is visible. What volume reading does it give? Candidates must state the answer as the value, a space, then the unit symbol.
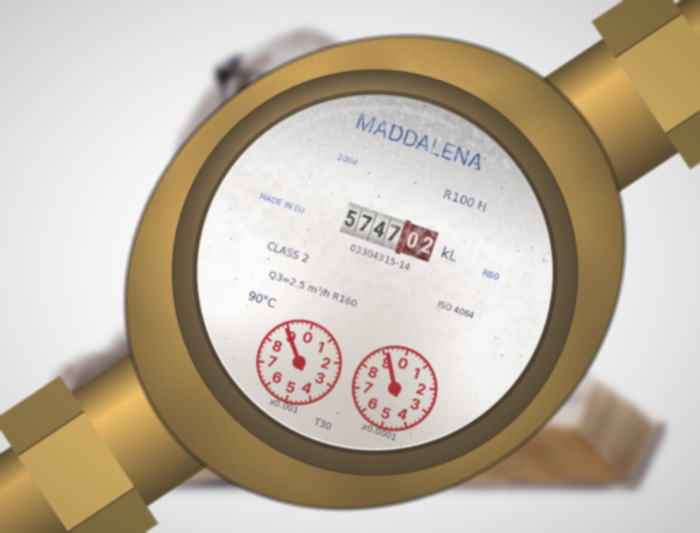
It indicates 5747.0289 kL
